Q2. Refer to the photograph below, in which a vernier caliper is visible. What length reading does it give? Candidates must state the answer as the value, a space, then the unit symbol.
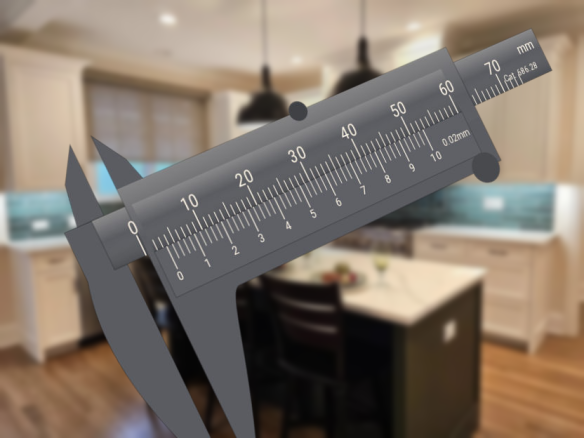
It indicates 3.6 mm
